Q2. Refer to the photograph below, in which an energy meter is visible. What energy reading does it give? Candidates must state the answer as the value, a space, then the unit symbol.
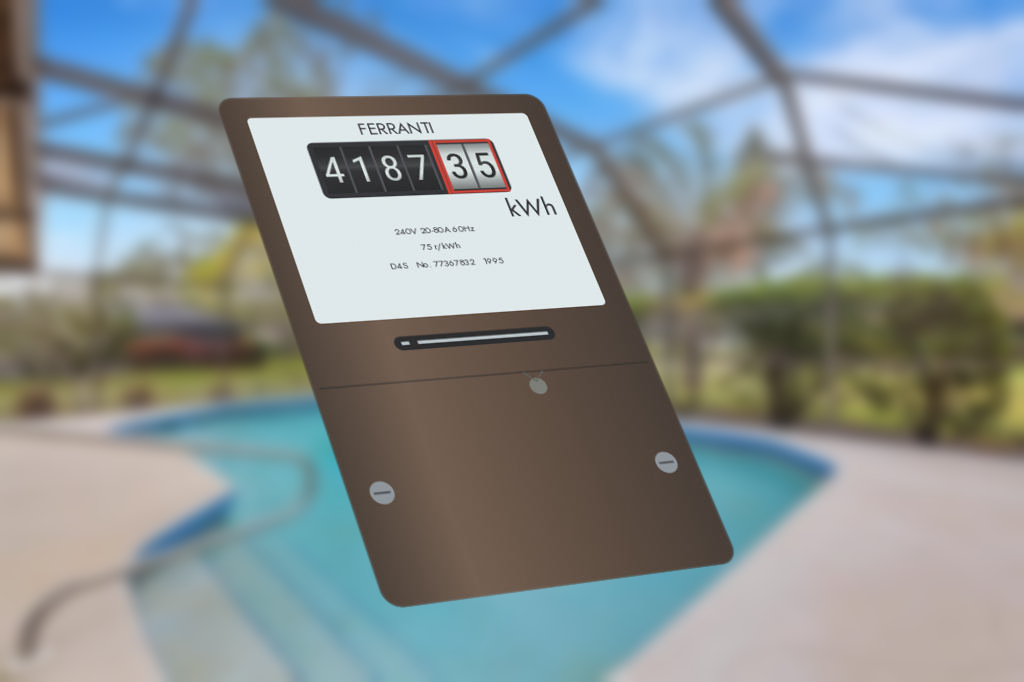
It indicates 4187.35 kWh
